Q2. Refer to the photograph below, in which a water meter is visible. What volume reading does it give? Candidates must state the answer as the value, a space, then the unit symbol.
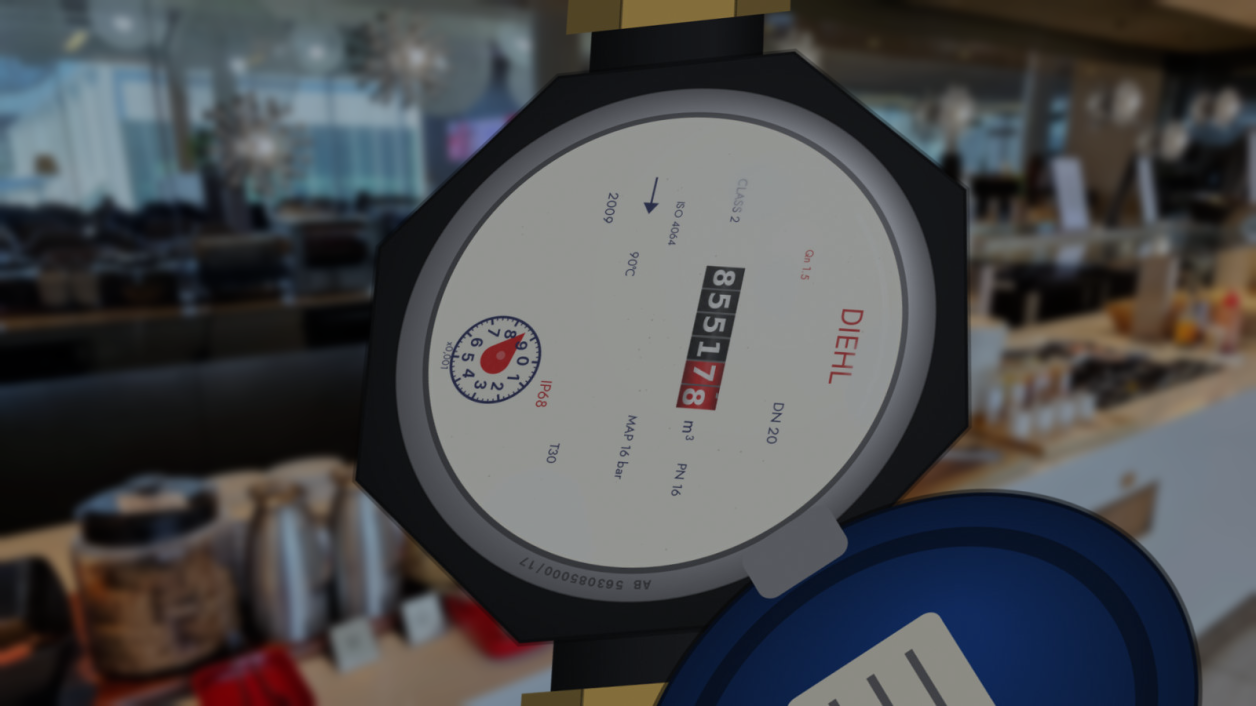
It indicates 8551.778 m³
